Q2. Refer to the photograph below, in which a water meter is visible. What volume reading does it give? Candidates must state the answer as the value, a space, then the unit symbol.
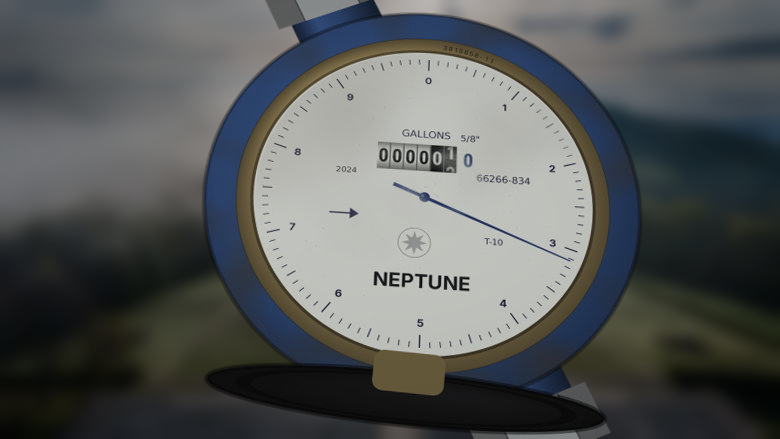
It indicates 13.1 gal
